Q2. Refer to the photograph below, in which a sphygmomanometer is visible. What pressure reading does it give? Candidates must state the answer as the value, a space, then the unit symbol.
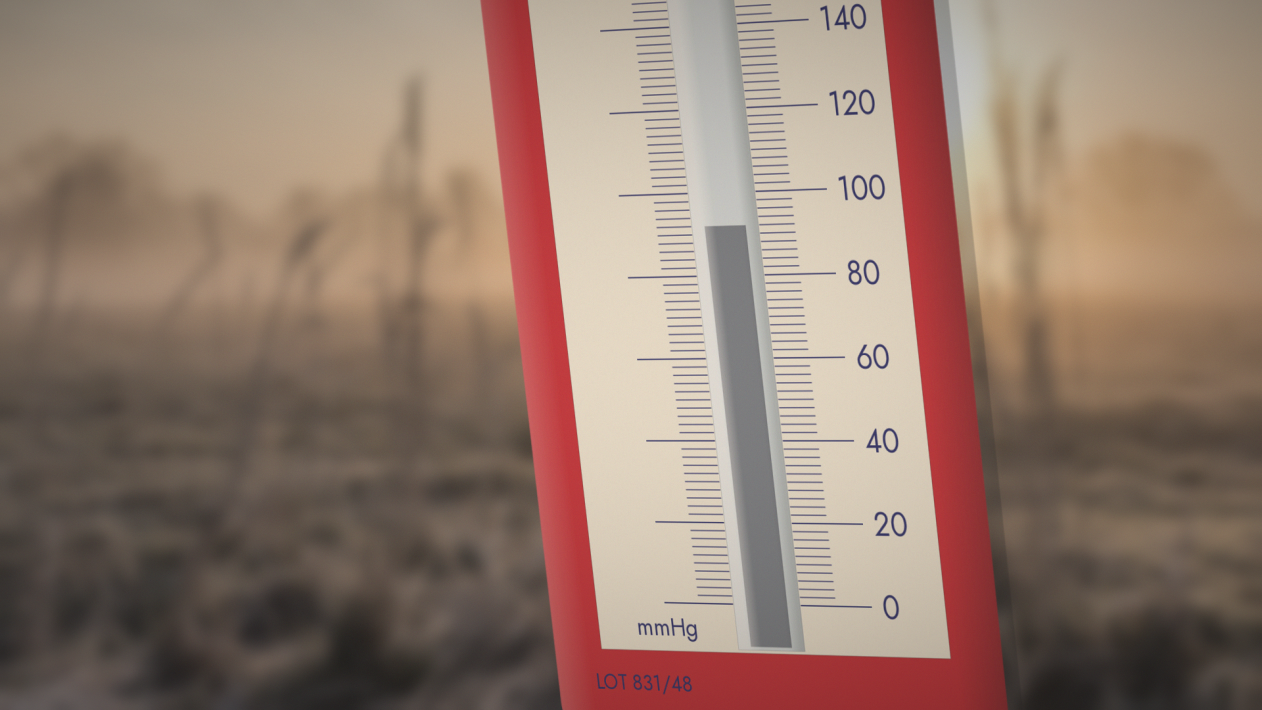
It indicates 92 mmHg
